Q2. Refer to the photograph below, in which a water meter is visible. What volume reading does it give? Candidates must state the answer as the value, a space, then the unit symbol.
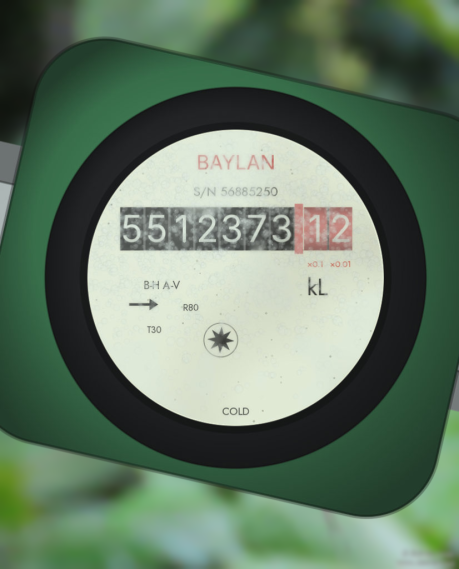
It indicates 5512373.12 kL
